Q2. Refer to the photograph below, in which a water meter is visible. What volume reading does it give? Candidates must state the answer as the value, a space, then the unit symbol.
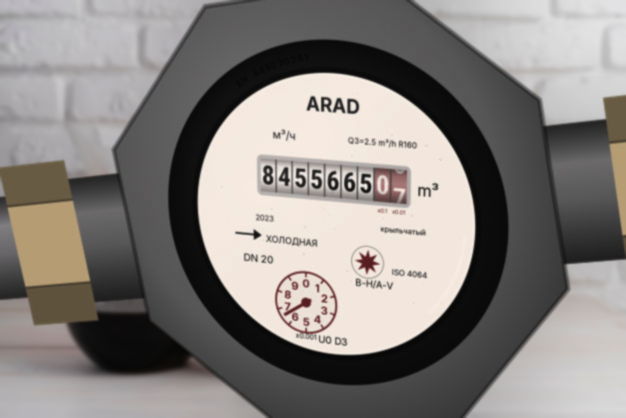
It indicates 8455665.066 m³
